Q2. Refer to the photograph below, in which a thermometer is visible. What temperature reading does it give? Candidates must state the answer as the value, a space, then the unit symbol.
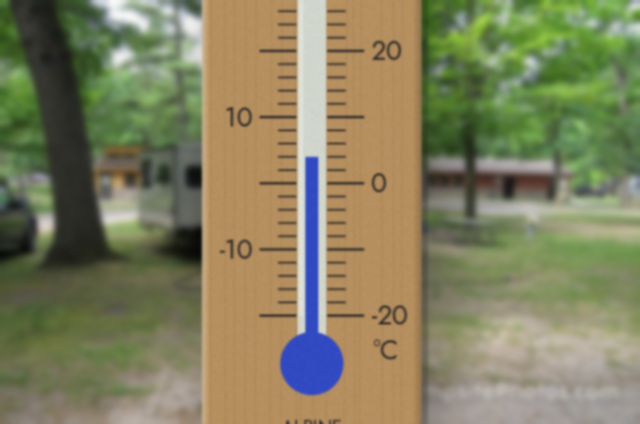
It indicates 4 °C
